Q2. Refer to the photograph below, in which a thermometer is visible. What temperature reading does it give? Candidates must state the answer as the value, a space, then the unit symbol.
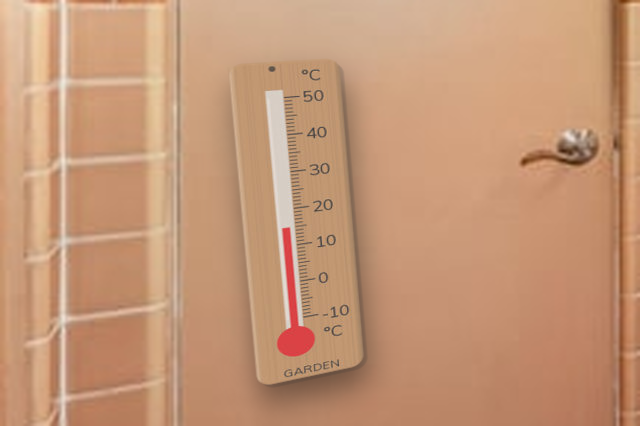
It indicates 15 °C
